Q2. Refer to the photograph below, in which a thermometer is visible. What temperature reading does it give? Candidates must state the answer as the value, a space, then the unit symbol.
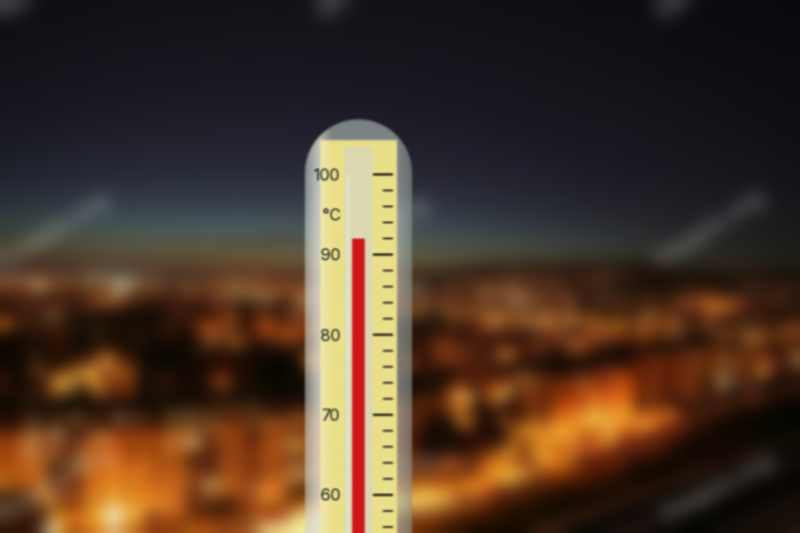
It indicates 92 °C
